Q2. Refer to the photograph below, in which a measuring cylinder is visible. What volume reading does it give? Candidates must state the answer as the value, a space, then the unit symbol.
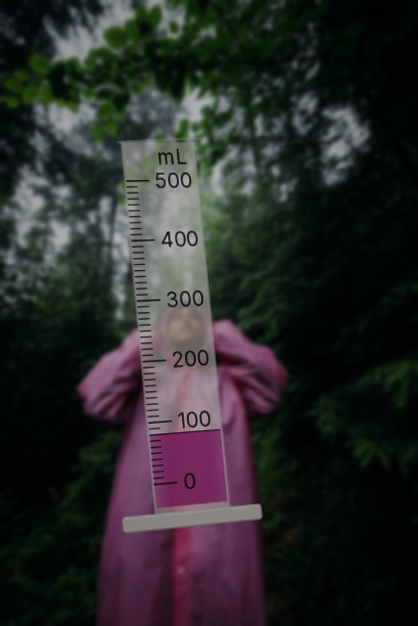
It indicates 80 mL
